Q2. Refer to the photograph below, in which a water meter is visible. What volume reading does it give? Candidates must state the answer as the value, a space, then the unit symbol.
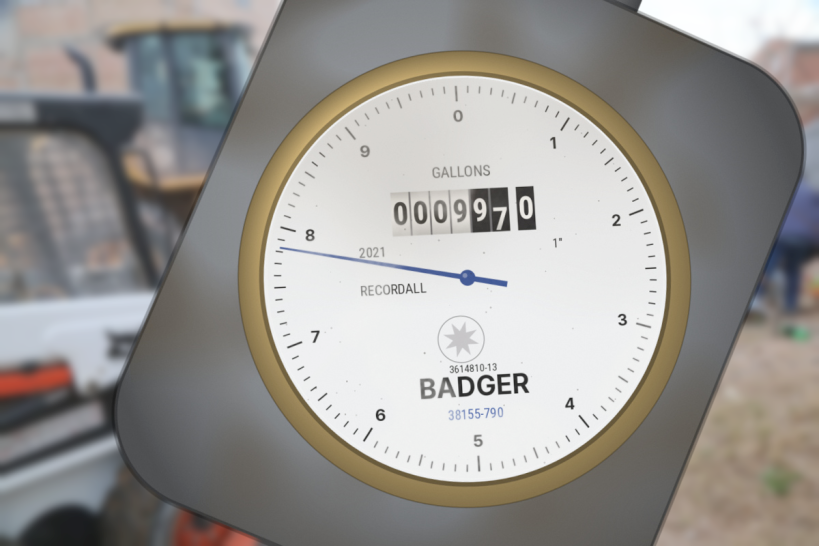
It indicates 9967.8 gal
